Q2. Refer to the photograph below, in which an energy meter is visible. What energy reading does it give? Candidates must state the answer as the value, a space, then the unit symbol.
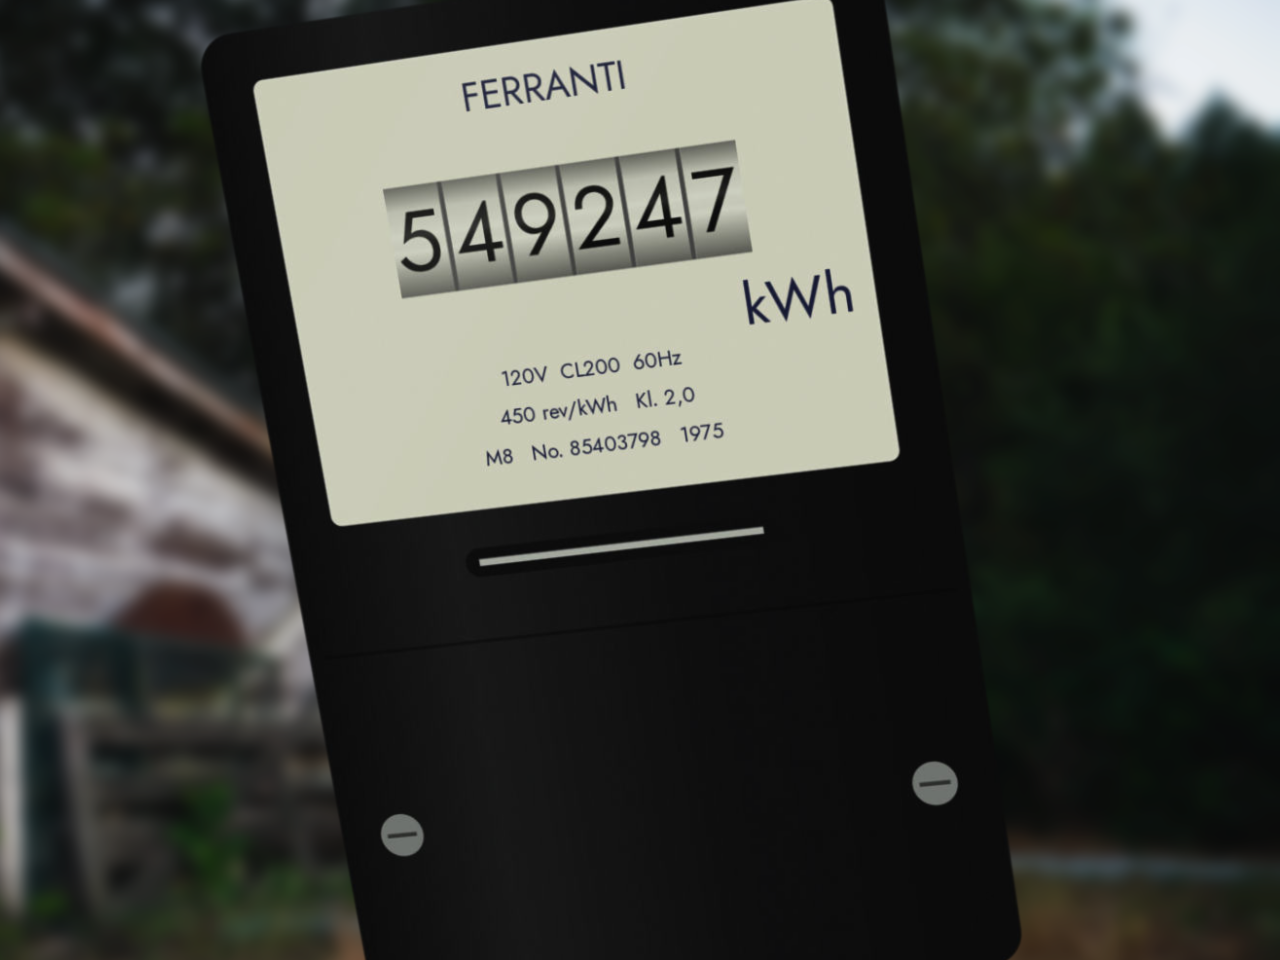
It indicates 549247 kWh
